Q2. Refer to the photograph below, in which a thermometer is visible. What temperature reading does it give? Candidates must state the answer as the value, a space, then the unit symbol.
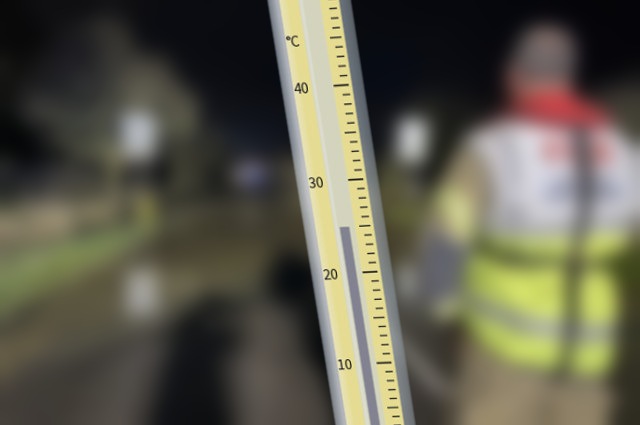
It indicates 25 °C
